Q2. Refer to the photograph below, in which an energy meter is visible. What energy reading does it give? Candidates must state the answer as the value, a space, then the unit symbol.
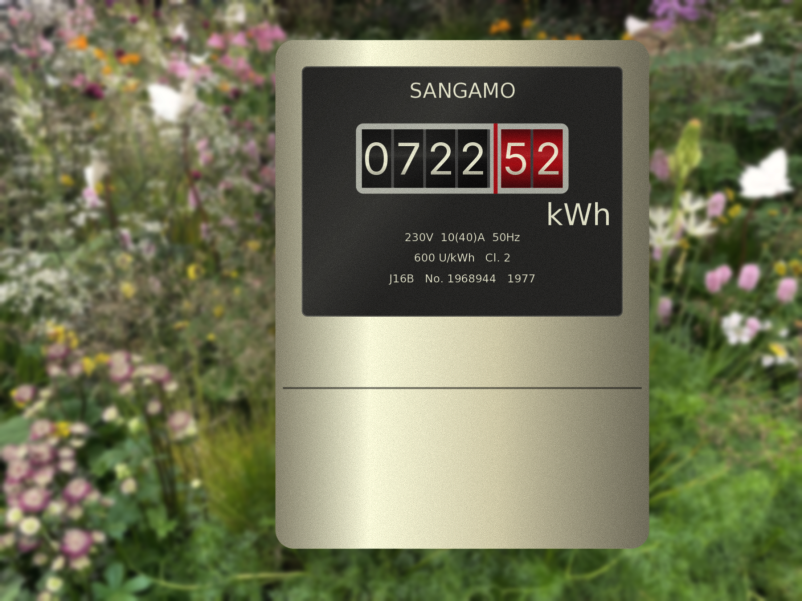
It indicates 722.52 kWh
